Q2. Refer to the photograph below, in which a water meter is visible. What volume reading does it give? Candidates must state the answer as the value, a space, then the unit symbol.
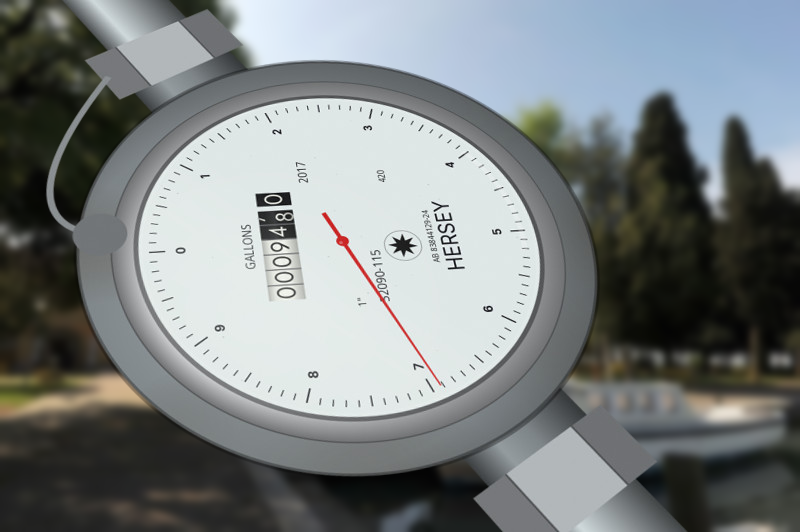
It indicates 9476.9 gal
